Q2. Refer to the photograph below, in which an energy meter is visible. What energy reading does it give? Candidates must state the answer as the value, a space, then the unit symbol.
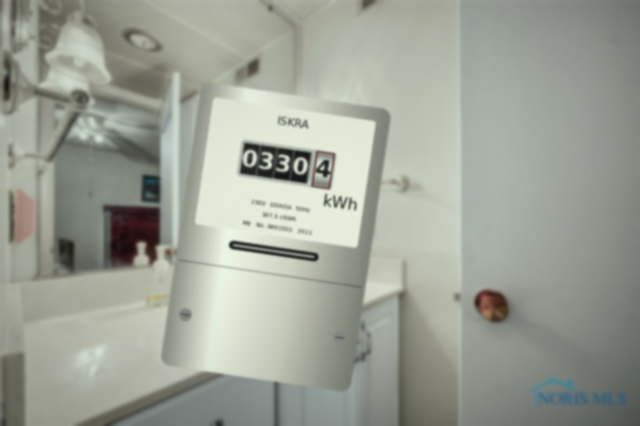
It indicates 330.4 kWh
